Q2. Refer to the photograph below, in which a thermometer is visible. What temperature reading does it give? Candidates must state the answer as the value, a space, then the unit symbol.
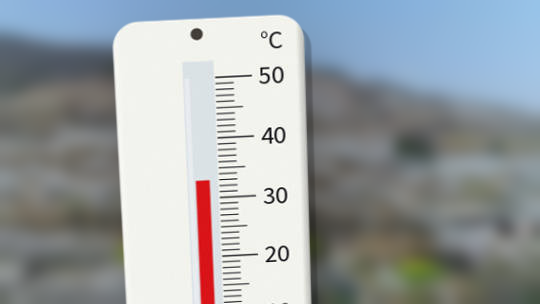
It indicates 33 °C
